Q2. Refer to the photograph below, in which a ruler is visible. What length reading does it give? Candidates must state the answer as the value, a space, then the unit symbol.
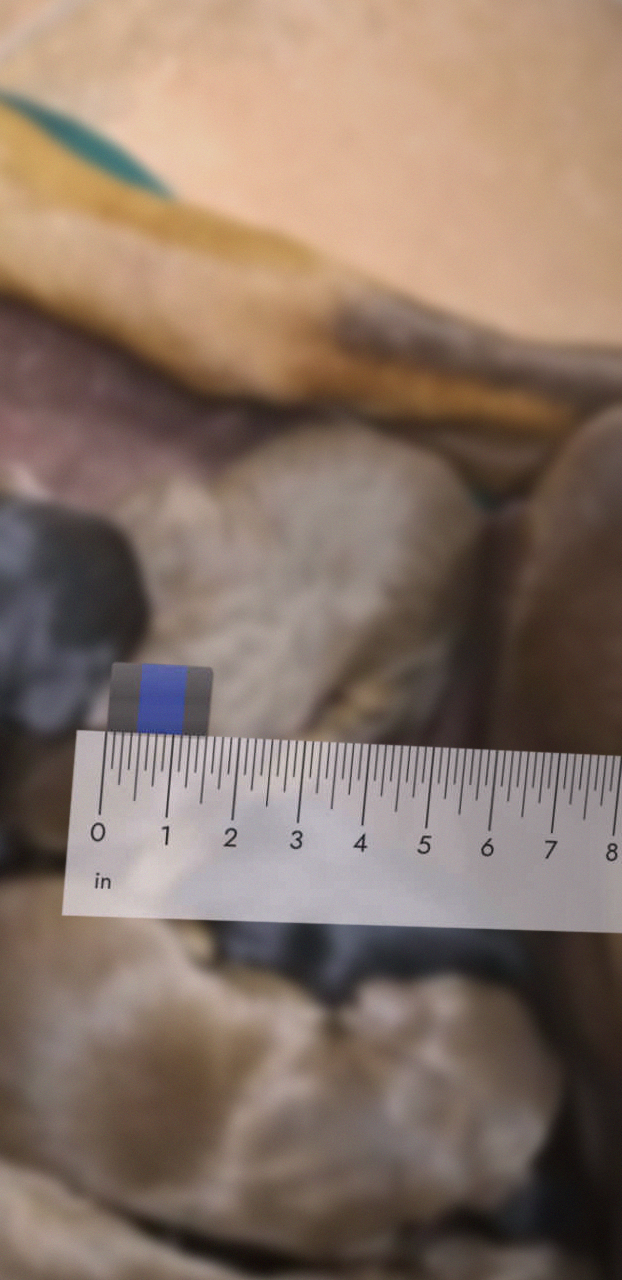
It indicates 1.5 in
